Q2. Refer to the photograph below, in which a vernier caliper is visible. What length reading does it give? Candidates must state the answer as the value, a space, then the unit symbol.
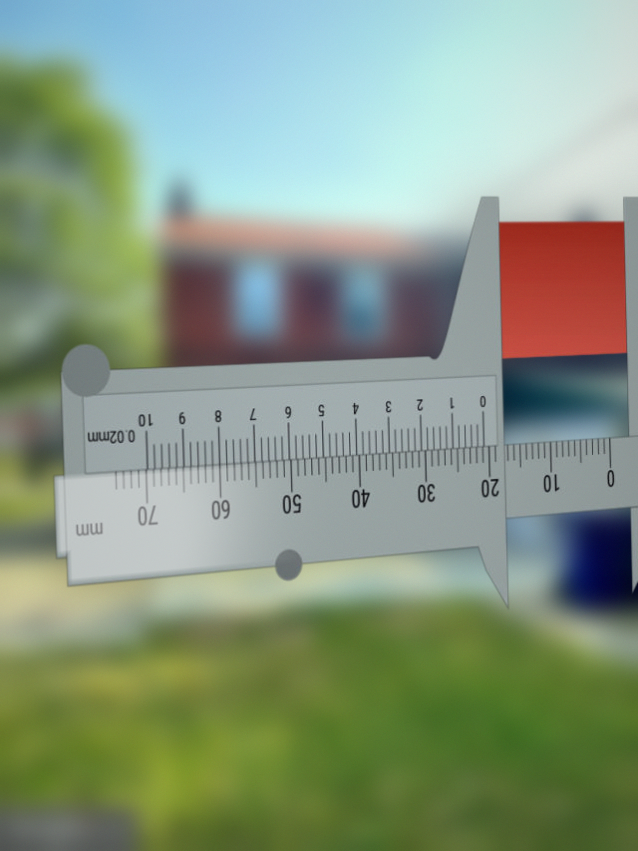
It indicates 20.8 mm
